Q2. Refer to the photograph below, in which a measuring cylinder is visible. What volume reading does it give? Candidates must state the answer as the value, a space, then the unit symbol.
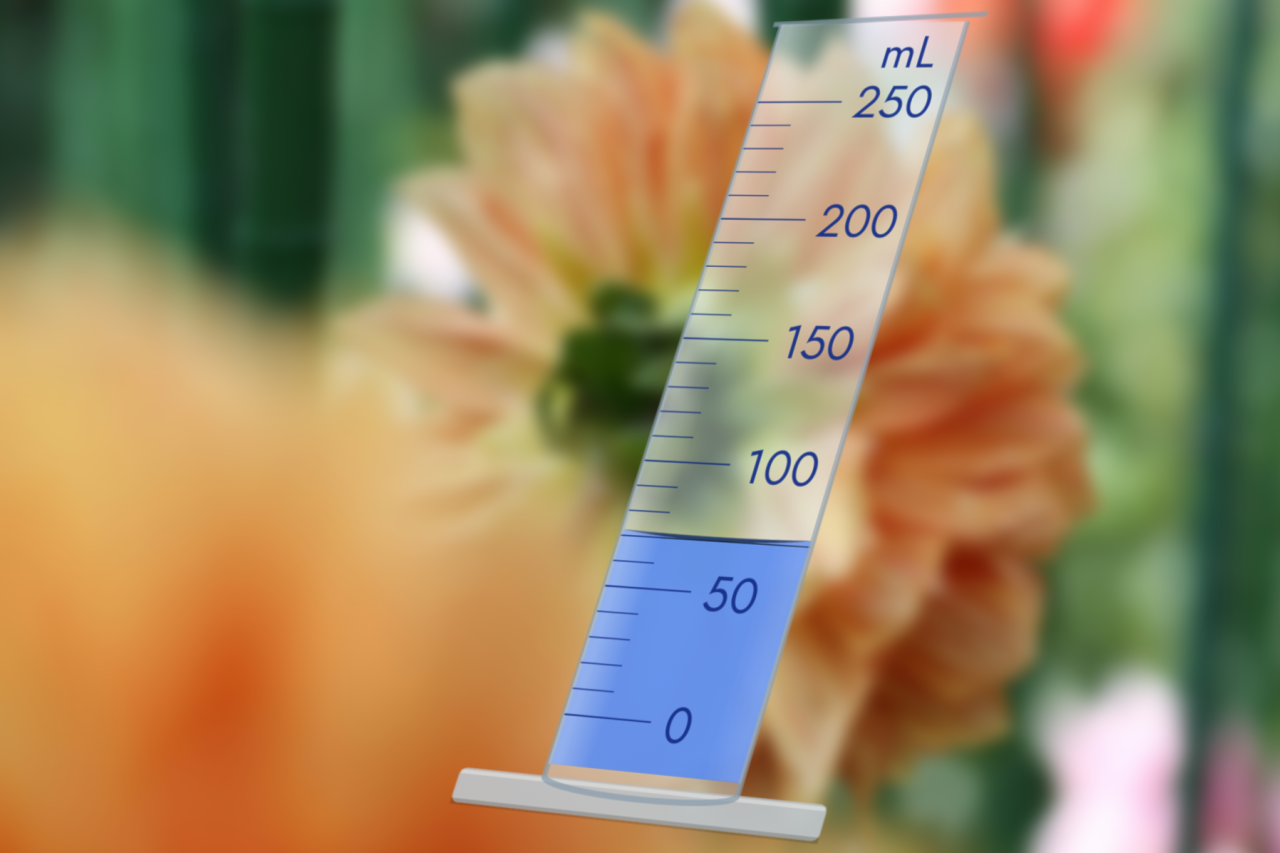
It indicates 70 mL
